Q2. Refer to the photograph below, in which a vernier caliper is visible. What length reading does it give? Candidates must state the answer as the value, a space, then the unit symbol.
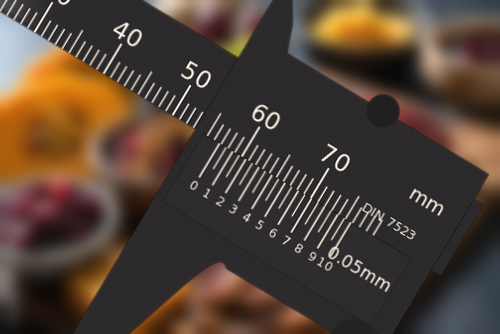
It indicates 56.8 mm
